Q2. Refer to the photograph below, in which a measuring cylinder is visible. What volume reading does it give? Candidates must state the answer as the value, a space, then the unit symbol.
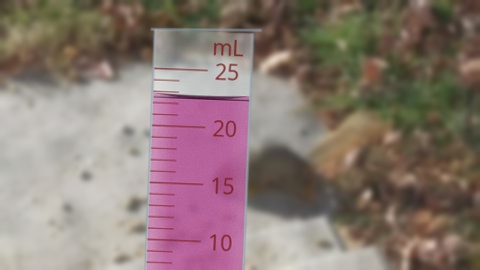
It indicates 22.5 mL
